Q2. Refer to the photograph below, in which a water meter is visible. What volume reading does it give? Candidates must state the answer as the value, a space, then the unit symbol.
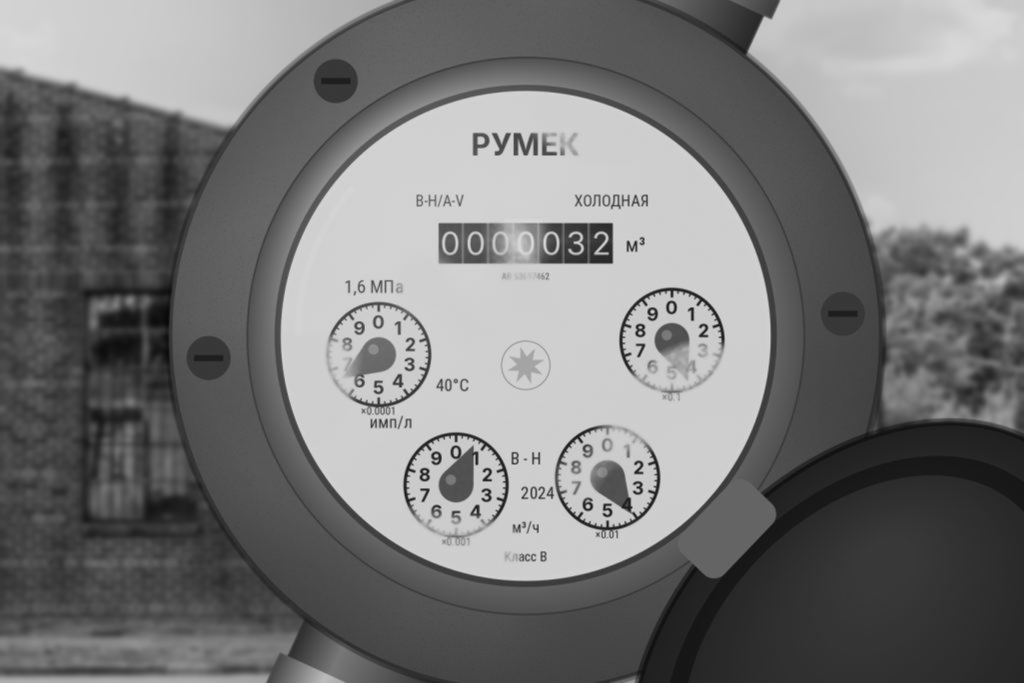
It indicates 32.4406 m³
